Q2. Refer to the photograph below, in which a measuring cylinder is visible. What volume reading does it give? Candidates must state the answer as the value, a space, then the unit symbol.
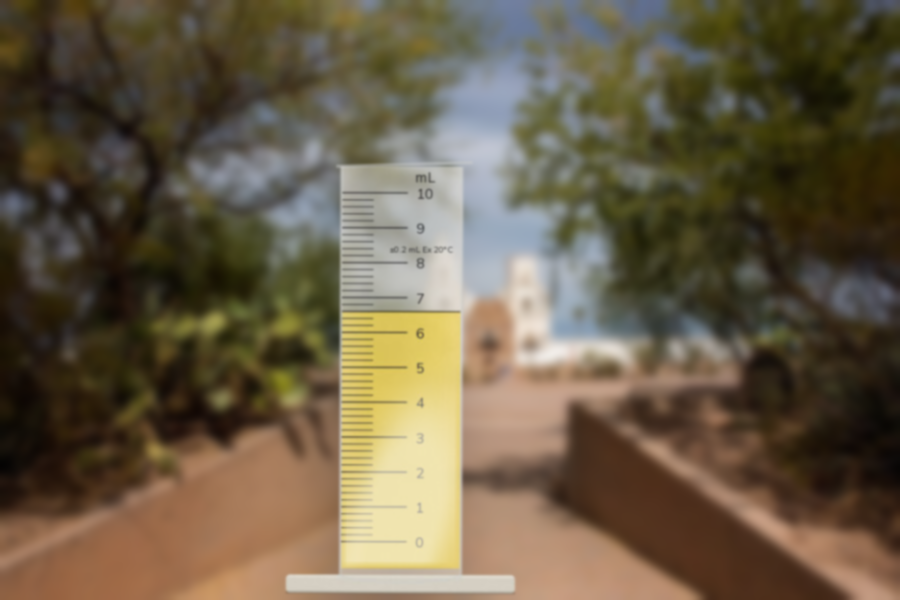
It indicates 6.6 mL
